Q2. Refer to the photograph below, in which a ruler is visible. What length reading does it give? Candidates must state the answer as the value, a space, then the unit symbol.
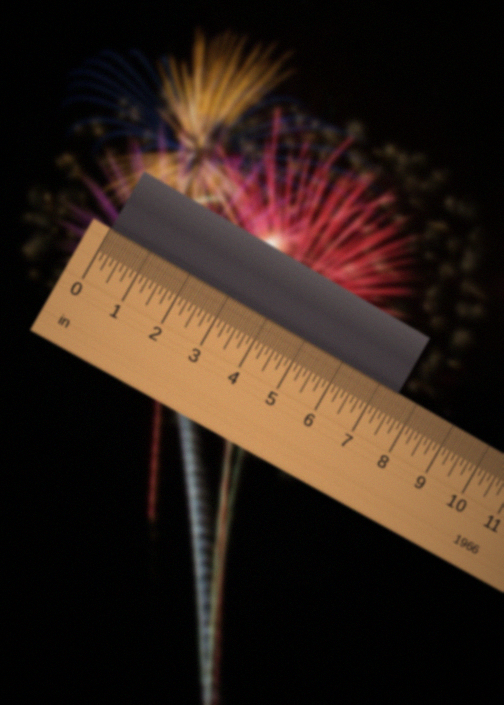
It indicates 7.5 in
